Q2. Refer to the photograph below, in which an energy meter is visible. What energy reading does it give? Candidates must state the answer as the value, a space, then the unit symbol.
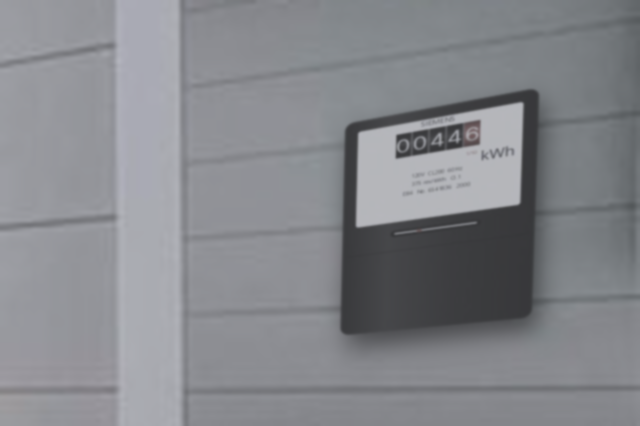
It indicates 44.6 kWh
